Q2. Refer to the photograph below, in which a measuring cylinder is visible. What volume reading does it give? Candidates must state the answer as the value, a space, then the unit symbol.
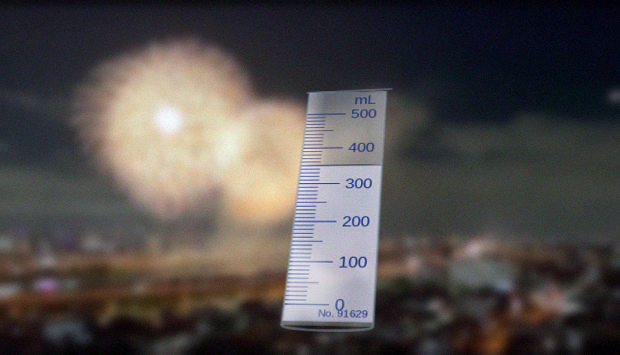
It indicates 350 mL
